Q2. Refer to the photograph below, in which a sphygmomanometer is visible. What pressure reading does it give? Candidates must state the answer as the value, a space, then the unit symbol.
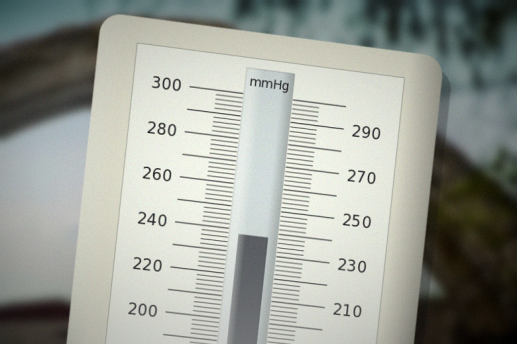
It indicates 238 mmHg
